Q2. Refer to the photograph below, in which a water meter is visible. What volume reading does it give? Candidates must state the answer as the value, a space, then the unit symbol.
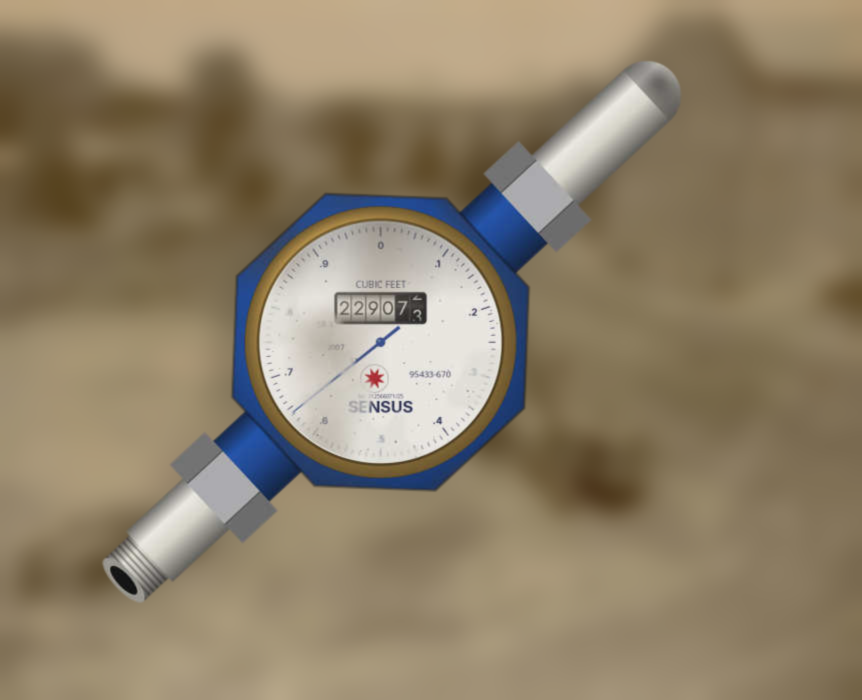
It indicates 229072.64 ft³
